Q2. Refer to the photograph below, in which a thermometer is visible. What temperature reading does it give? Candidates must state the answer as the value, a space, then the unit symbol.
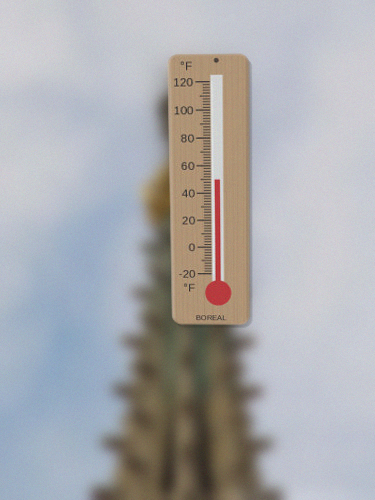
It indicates 50 °F
